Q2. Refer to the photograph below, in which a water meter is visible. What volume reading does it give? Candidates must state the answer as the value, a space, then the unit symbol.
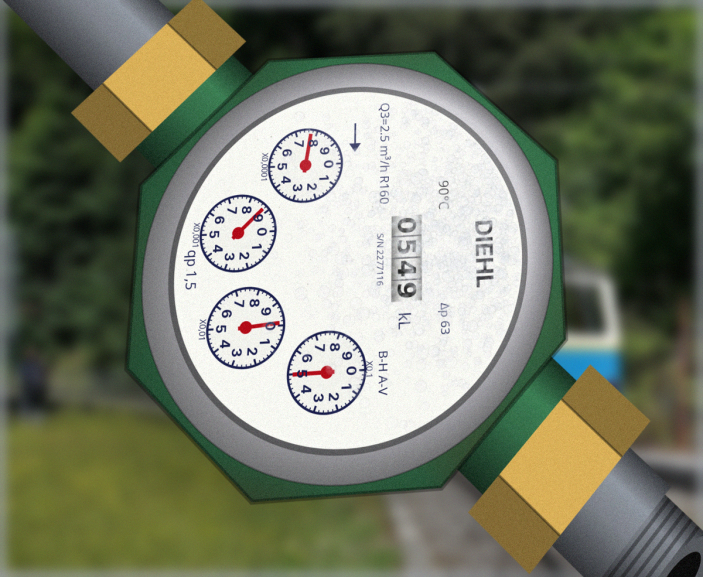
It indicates 549.4987 kL
